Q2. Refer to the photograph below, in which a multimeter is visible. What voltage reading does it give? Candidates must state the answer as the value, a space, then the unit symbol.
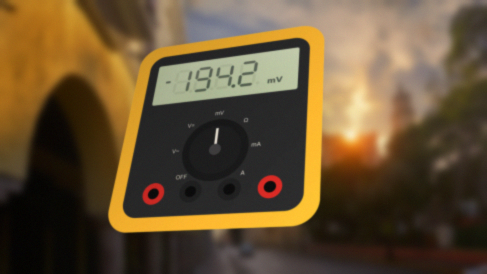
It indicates -194.2 mV
